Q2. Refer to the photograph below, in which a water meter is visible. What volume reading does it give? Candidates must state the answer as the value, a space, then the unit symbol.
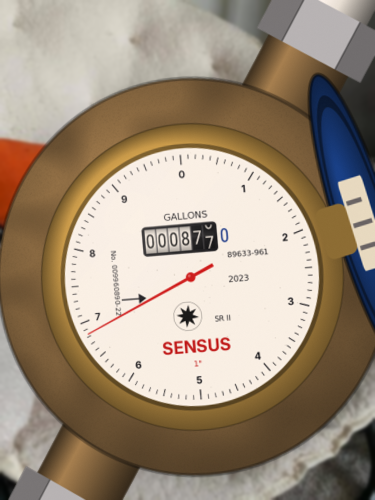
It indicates 8766.8 gal
